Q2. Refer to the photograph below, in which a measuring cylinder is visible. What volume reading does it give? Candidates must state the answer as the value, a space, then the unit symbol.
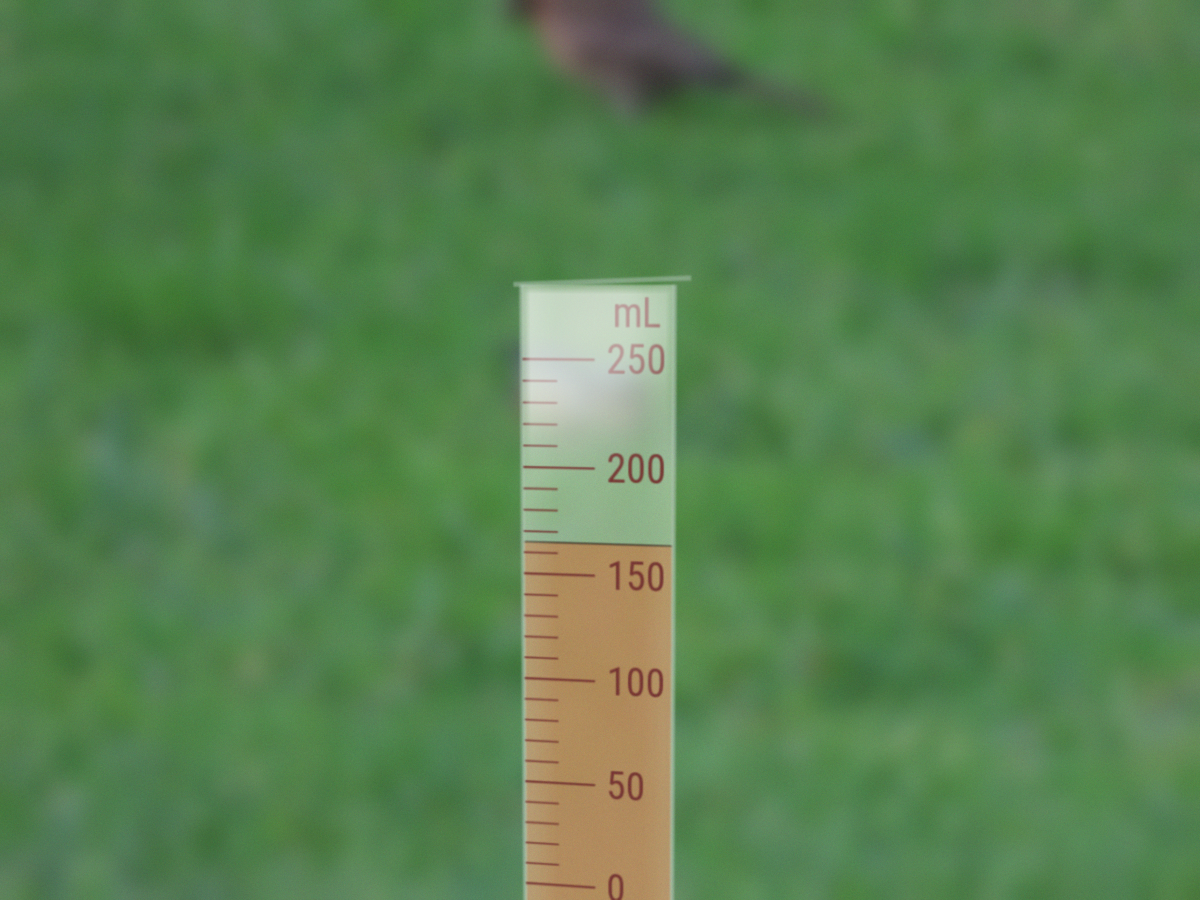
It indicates 165 mL
